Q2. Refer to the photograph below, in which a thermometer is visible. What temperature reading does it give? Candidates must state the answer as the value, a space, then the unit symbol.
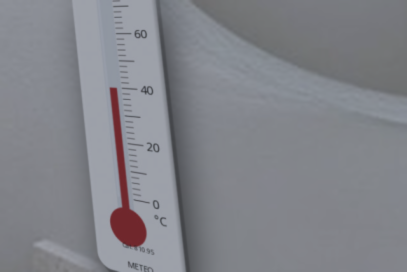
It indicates 40 °C
